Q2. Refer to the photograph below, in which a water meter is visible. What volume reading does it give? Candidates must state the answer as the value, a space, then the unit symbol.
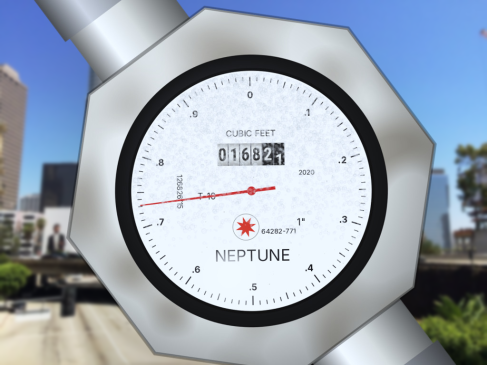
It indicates 16820.73 ft³
